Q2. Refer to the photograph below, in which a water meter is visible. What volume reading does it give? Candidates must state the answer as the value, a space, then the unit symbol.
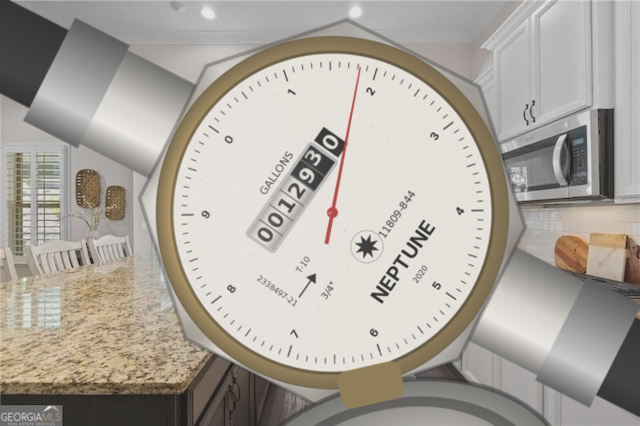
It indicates 12931.8 gal
